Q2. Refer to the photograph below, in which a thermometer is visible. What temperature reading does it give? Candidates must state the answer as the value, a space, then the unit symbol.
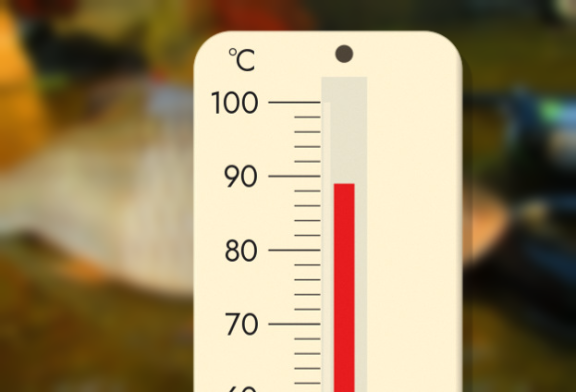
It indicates 89 °C
